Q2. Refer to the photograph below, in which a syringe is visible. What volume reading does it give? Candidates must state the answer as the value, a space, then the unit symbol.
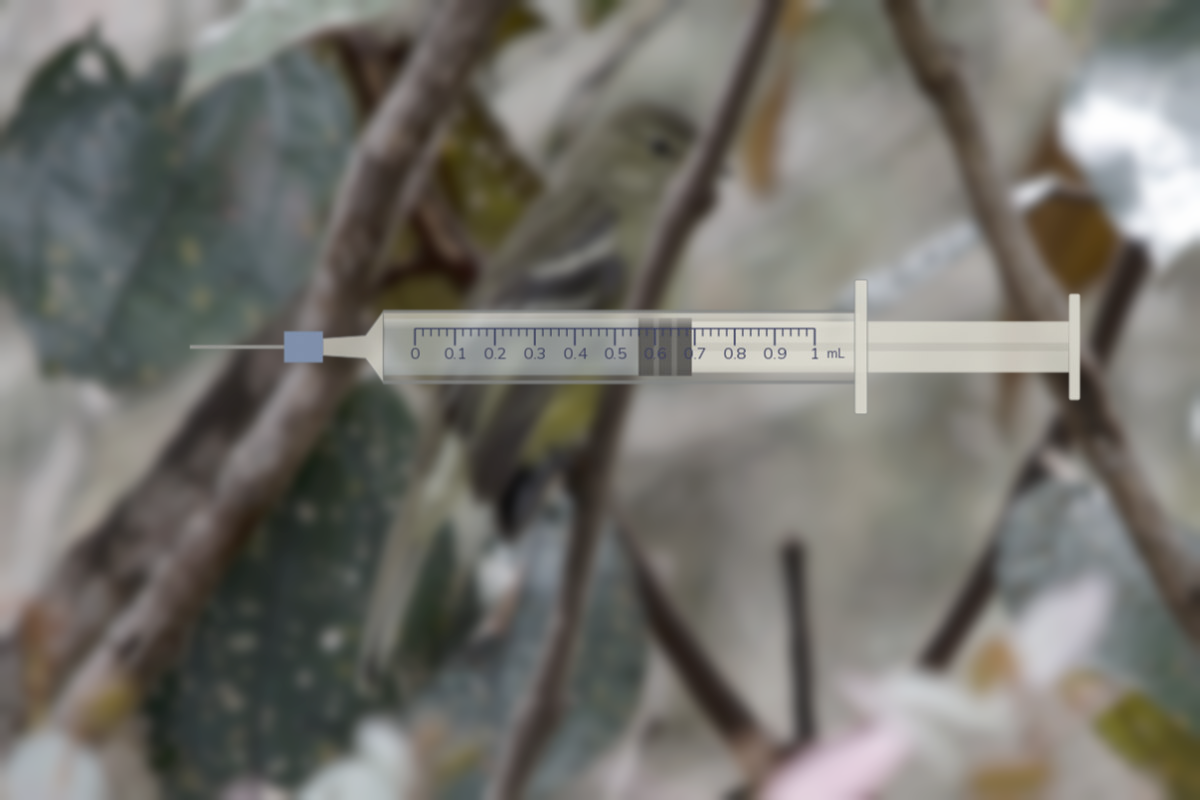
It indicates 0.56 mL
